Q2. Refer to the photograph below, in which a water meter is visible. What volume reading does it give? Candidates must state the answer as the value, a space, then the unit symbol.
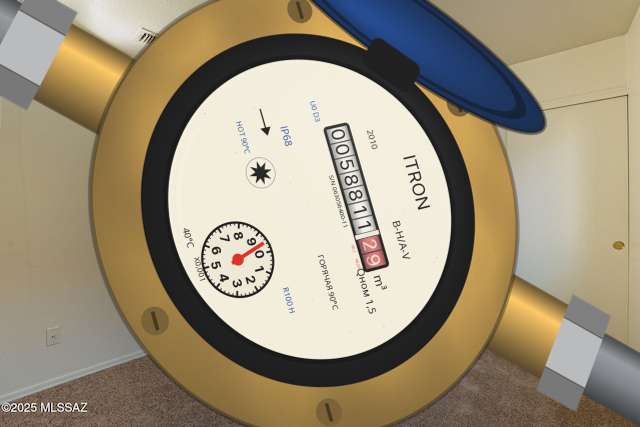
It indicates 58811.289 m³
